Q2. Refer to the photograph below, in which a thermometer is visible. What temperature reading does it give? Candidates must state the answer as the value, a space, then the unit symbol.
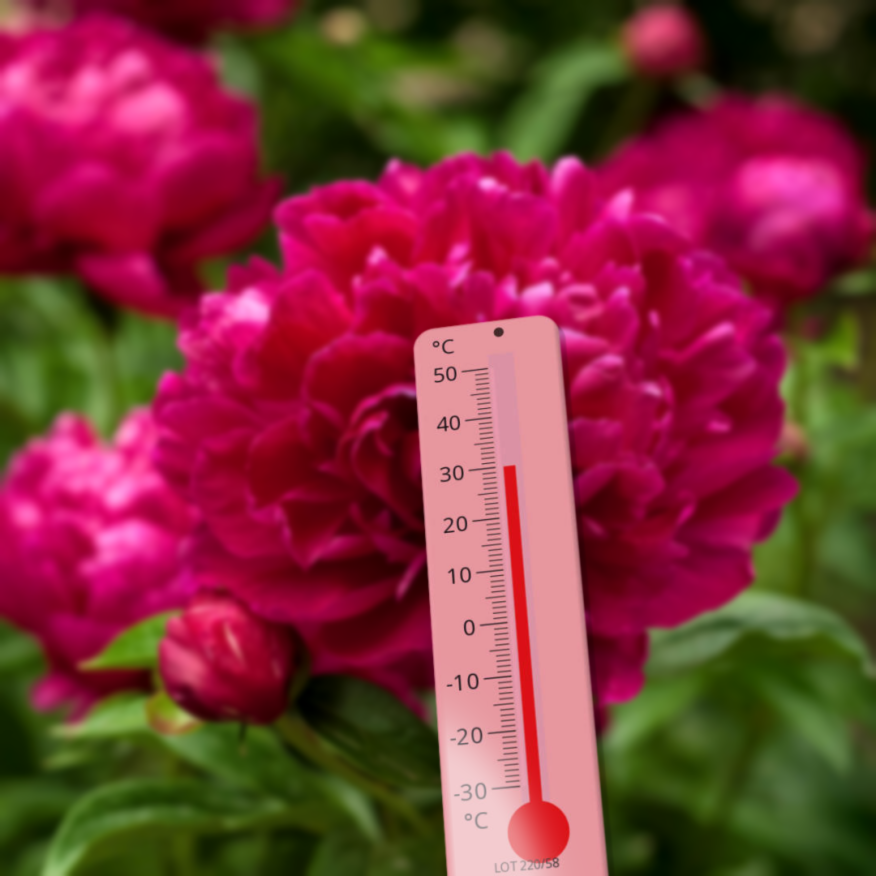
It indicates 30 °C
